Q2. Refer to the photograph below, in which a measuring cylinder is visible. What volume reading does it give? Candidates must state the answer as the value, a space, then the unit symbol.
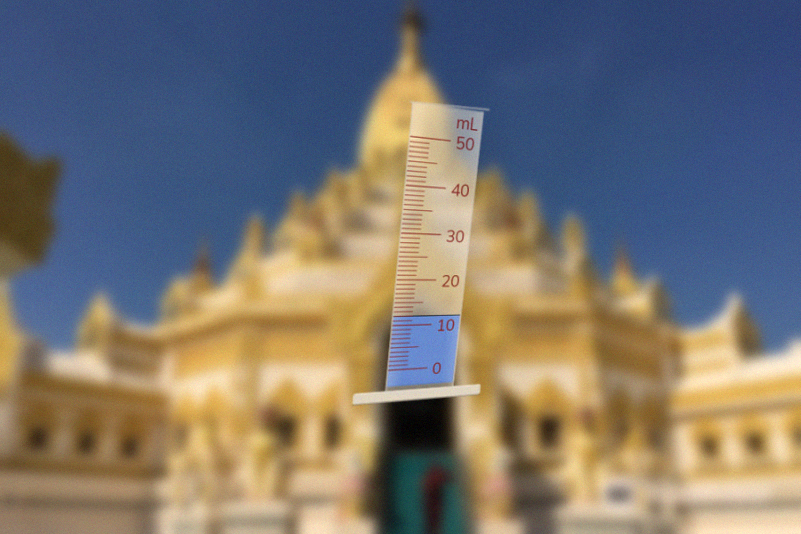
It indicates 12 mL
